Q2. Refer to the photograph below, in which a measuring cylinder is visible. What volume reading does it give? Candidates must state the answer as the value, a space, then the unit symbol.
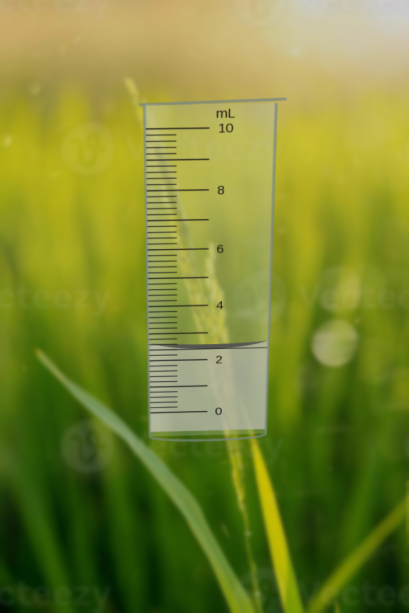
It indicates 2.4 mL
